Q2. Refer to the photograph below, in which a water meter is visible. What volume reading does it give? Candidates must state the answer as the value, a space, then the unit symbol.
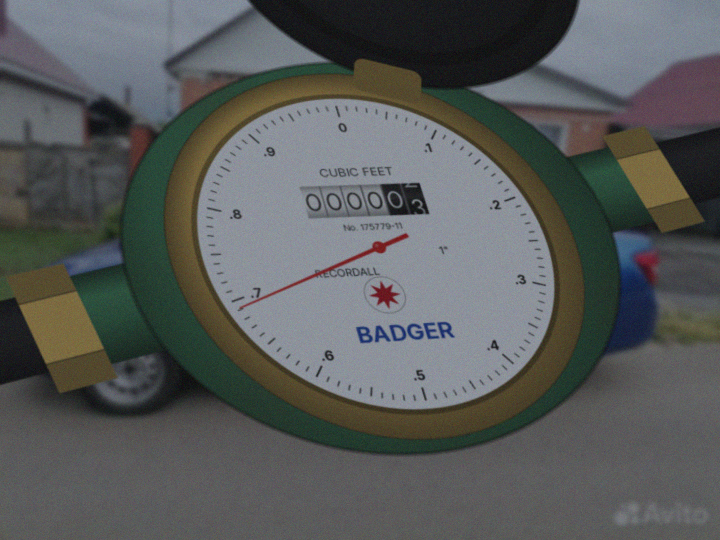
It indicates 2.69 ft³
